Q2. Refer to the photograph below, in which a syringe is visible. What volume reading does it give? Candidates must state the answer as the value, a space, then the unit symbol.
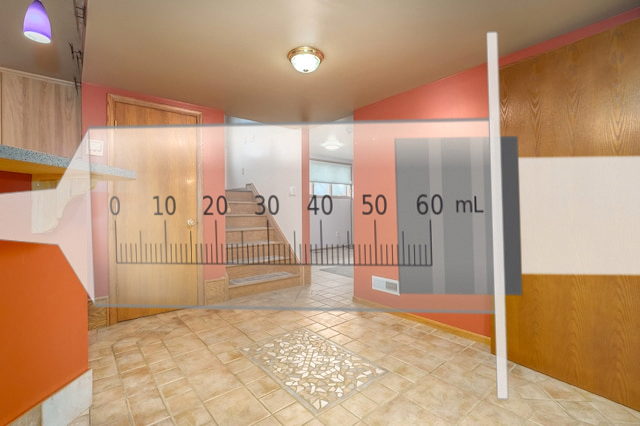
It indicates 54 mL
